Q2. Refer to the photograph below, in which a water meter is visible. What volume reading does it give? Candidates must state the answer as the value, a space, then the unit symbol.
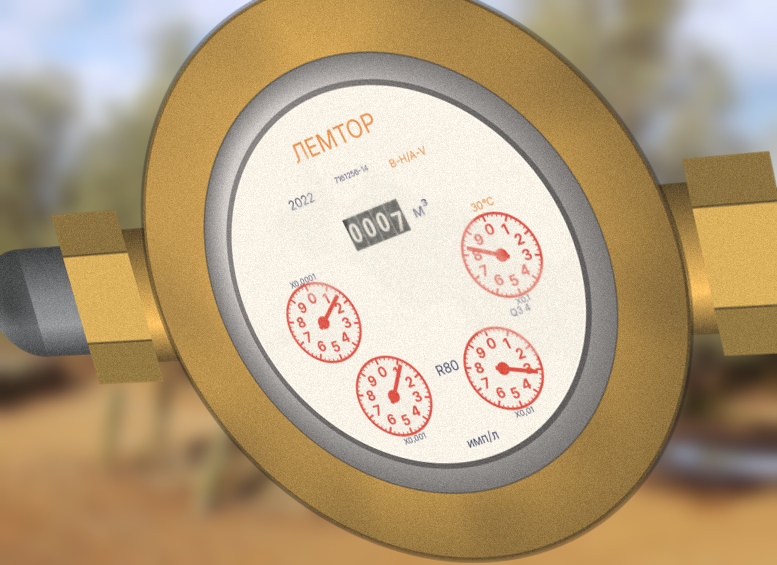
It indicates 6.8311 m³
